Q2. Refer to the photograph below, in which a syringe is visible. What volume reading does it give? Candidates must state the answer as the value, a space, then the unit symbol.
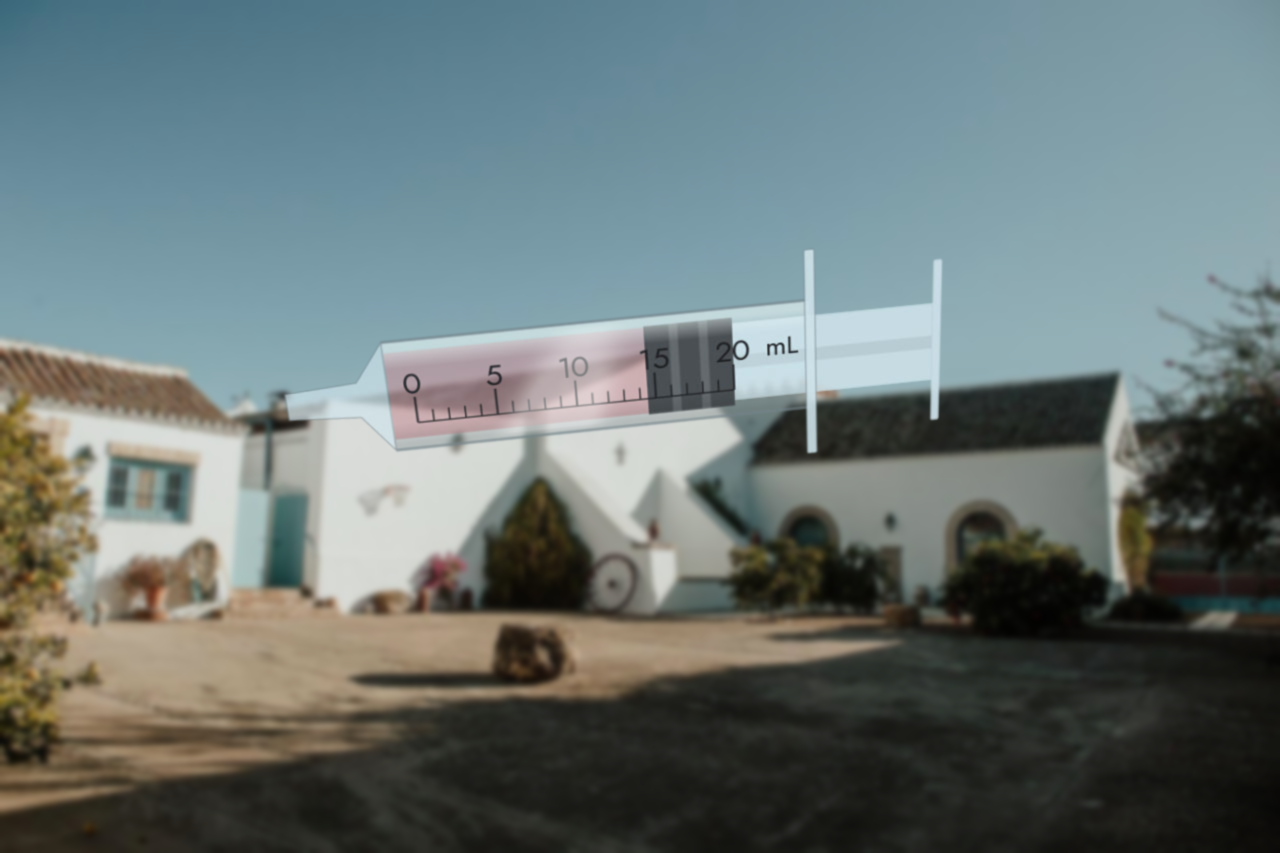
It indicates 14.5 mL
